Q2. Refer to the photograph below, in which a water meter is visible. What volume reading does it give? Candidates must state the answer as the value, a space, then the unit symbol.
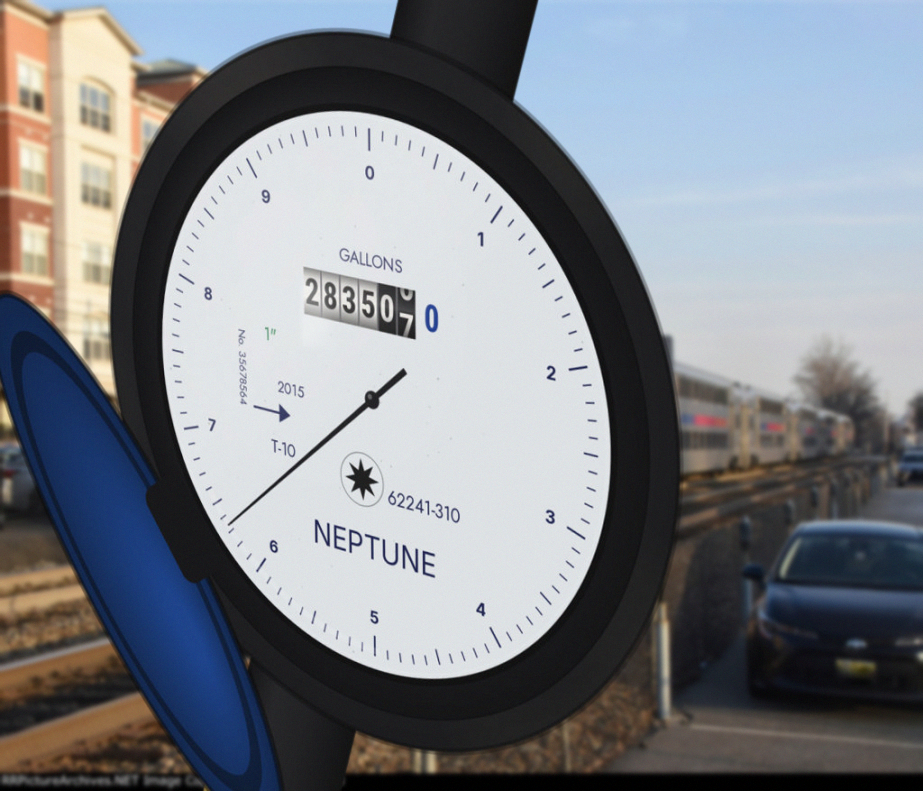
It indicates 2835066.3 gal
